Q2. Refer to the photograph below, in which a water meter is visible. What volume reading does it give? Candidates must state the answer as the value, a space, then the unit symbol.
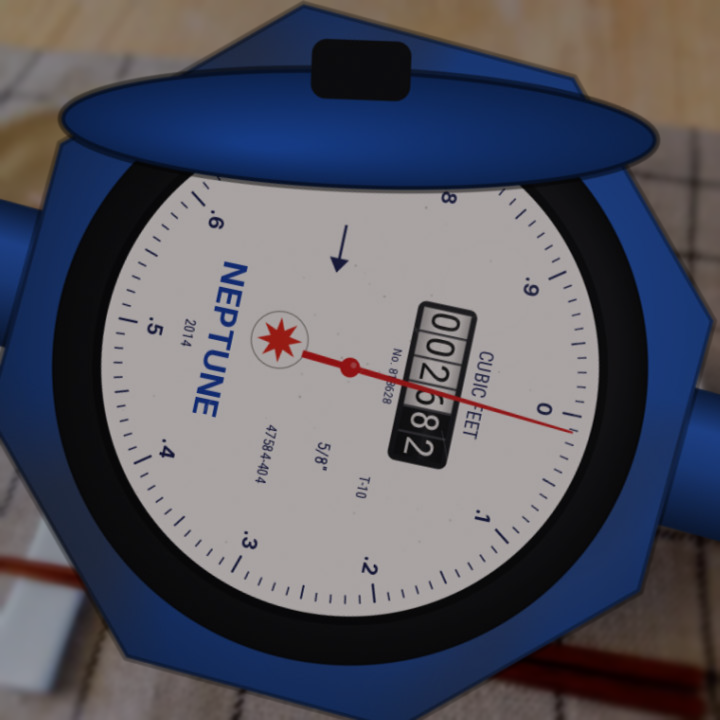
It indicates 2682.01 ft³
